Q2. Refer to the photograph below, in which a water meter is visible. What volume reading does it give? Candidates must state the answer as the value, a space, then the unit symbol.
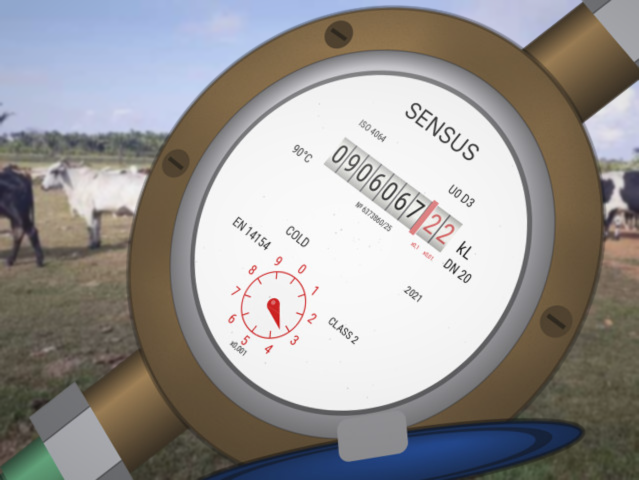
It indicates 906067.223 kL
